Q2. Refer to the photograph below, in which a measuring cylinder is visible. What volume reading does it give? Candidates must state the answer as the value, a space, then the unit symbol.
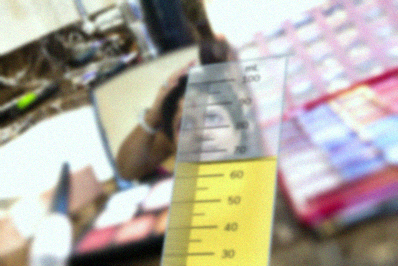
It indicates 65 mL
